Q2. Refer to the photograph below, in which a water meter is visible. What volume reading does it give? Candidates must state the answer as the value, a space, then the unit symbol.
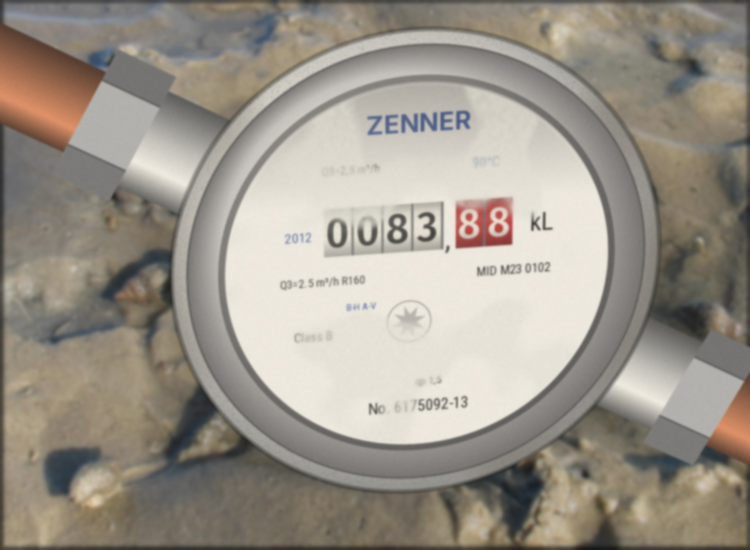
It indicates 83.88 kL
